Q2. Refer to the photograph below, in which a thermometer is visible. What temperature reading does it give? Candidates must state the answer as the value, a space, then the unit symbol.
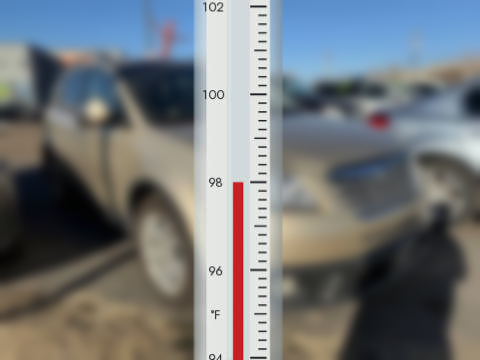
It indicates 98 °F
